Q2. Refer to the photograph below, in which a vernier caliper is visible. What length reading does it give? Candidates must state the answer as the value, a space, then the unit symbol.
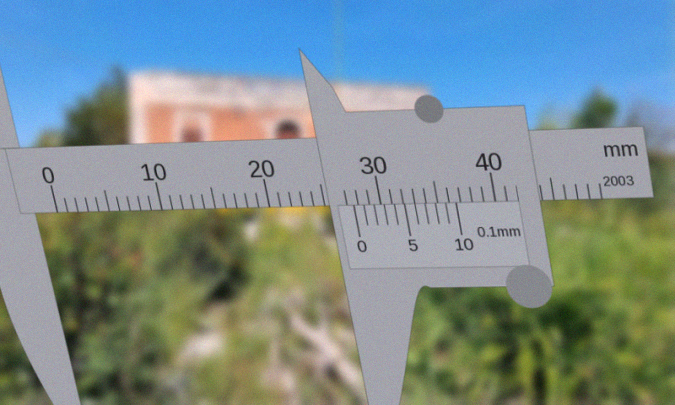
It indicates 27.6 mm
